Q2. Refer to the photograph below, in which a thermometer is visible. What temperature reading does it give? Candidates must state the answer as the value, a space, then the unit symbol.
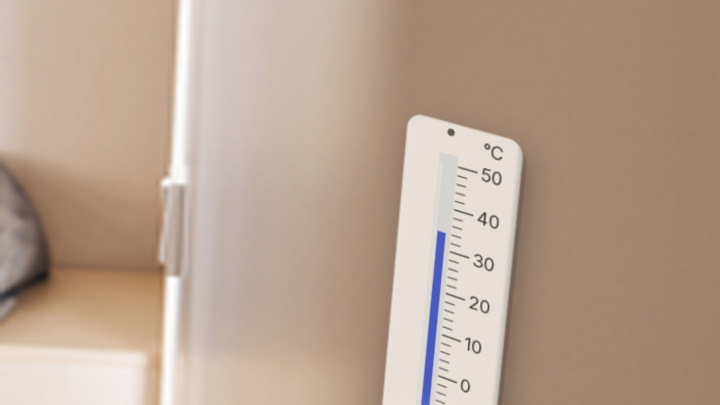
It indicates 34 °C
